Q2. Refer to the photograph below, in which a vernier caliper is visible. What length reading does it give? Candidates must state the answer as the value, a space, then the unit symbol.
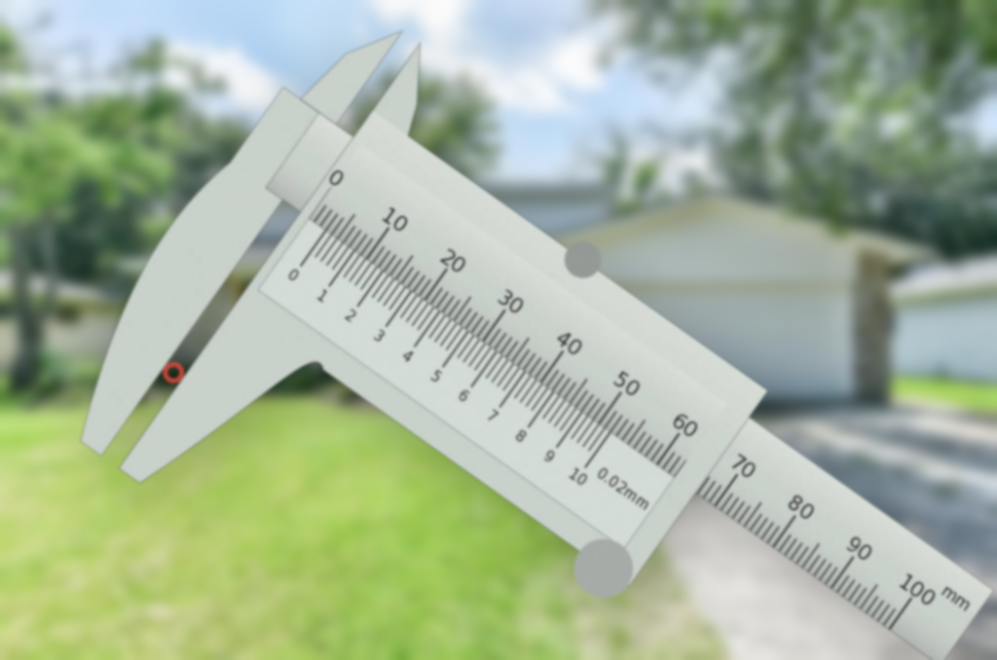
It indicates 3.0 mm
